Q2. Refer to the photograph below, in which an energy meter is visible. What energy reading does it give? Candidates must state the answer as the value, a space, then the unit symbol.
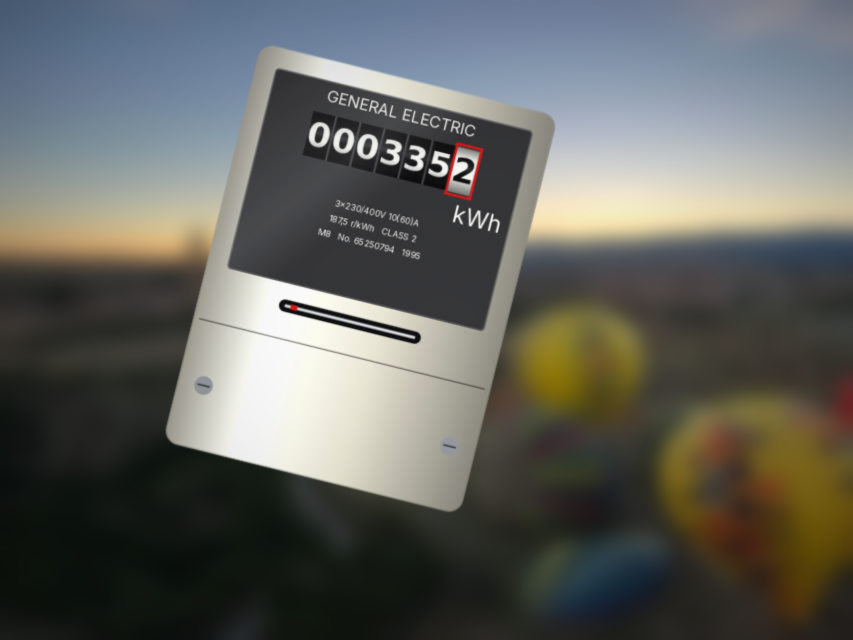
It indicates 335.2 kWh
